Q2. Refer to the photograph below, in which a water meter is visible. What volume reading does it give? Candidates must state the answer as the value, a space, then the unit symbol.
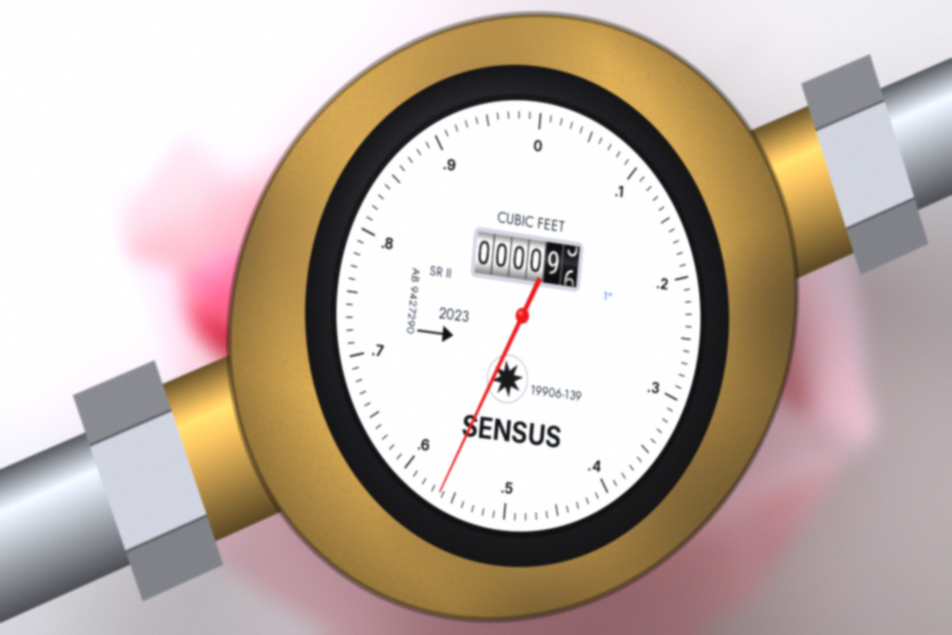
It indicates 95.56 ft³
